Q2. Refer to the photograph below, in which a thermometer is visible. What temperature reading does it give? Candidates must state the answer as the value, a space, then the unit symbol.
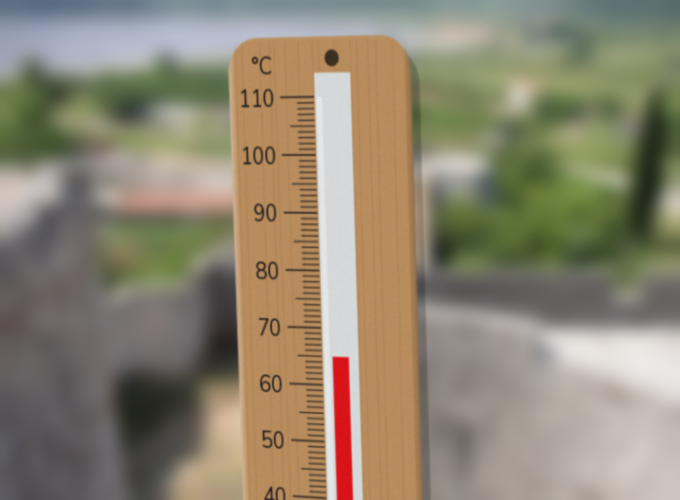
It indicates 65 °C
